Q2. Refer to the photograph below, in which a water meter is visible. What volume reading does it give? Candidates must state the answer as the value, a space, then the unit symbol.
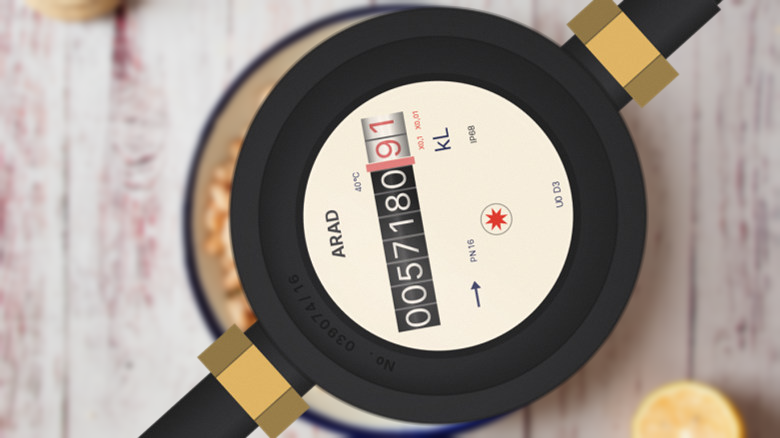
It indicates 57180.91 kL
